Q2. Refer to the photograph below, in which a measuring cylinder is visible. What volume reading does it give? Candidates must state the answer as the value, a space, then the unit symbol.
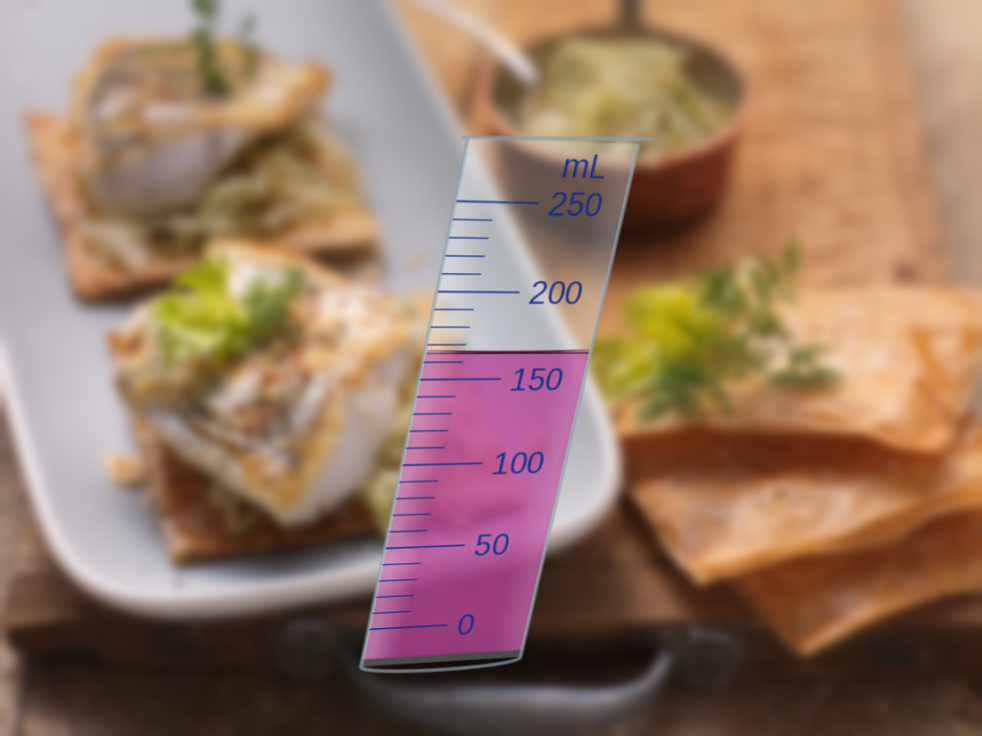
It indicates 165 mL
